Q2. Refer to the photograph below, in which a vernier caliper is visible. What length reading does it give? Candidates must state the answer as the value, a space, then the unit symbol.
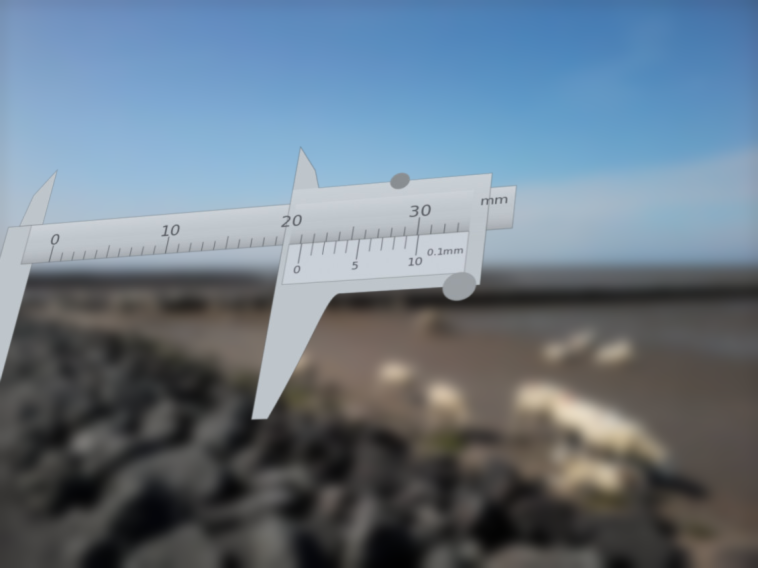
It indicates 21.1 mm
